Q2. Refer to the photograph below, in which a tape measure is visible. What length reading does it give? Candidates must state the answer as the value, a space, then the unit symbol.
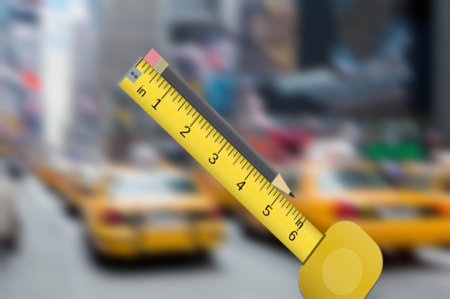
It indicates 5.375 in
